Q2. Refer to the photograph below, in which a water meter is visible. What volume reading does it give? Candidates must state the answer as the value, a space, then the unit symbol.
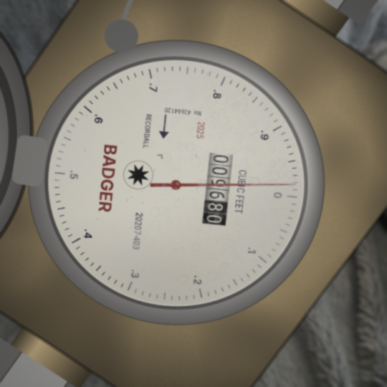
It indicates 9679.98 ft³
